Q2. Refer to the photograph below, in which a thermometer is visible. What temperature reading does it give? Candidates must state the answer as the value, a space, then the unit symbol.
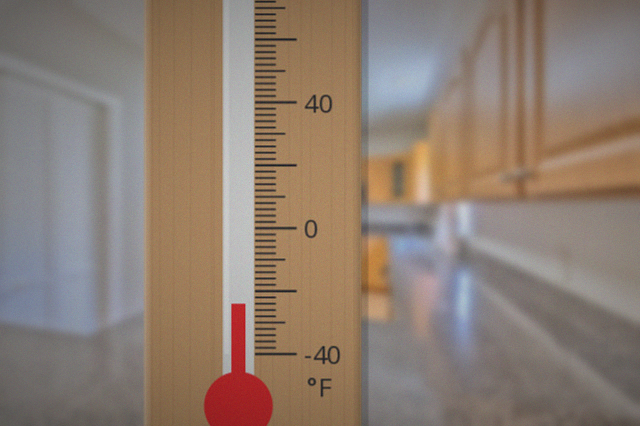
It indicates -24 °F
